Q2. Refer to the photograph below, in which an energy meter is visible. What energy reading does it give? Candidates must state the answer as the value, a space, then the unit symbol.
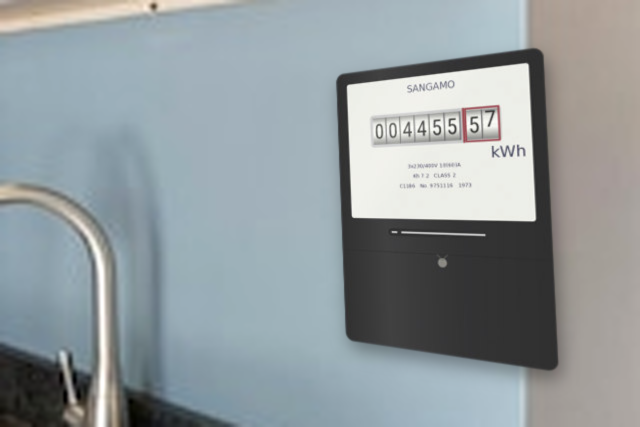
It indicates 4455.57 kWh
